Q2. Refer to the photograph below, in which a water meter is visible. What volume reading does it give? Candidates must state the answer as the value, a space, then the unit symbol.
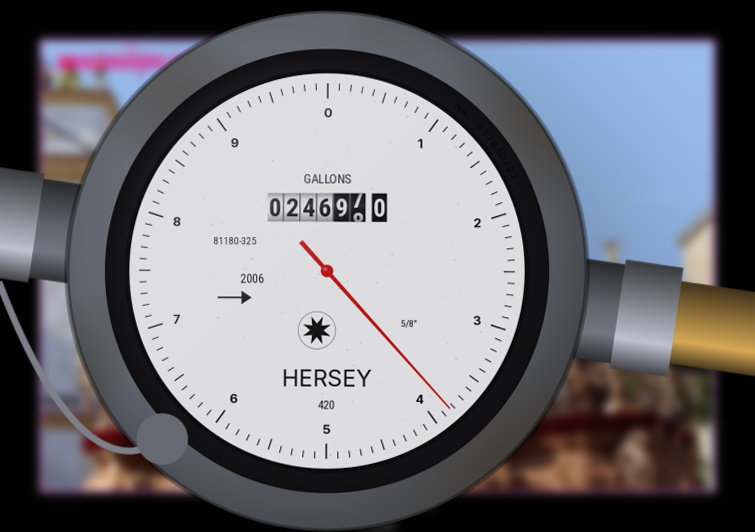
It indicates 246973.8 gal
